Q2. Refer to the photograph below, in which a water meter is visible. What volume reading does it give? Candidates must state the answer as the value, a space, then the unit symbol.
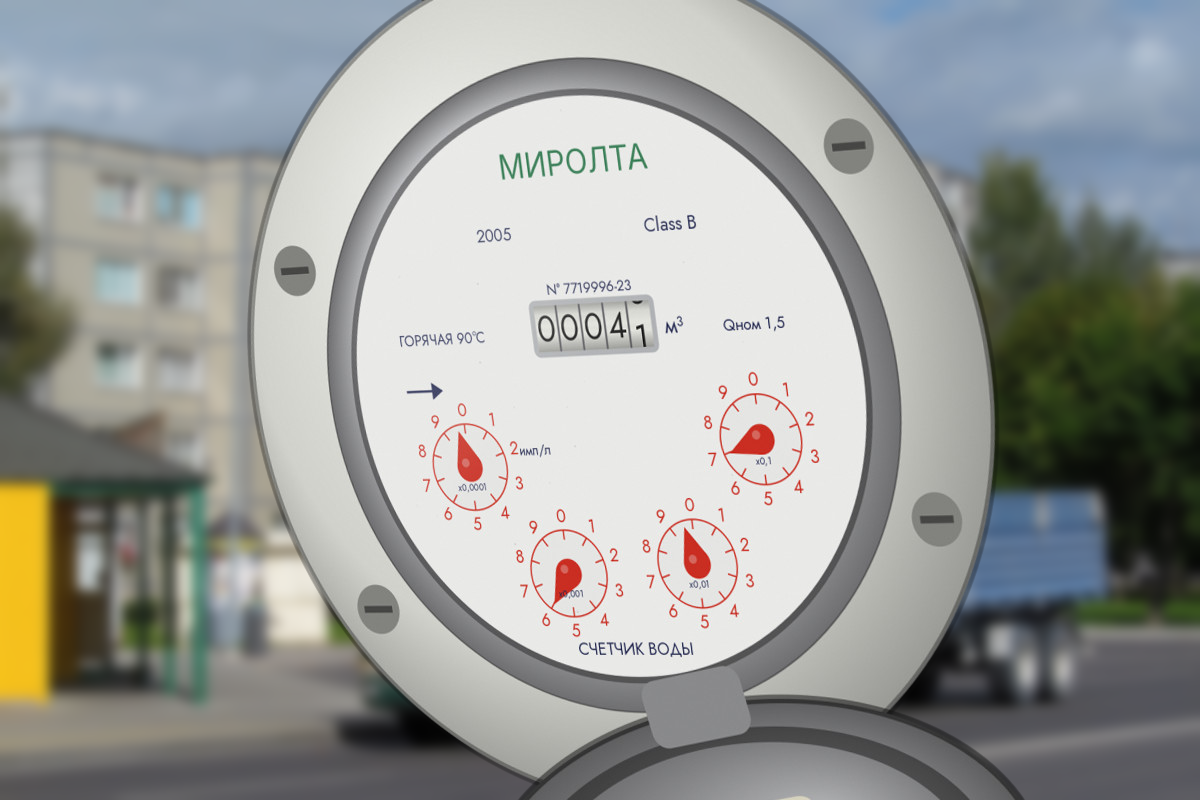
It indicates 40.6959 m³
